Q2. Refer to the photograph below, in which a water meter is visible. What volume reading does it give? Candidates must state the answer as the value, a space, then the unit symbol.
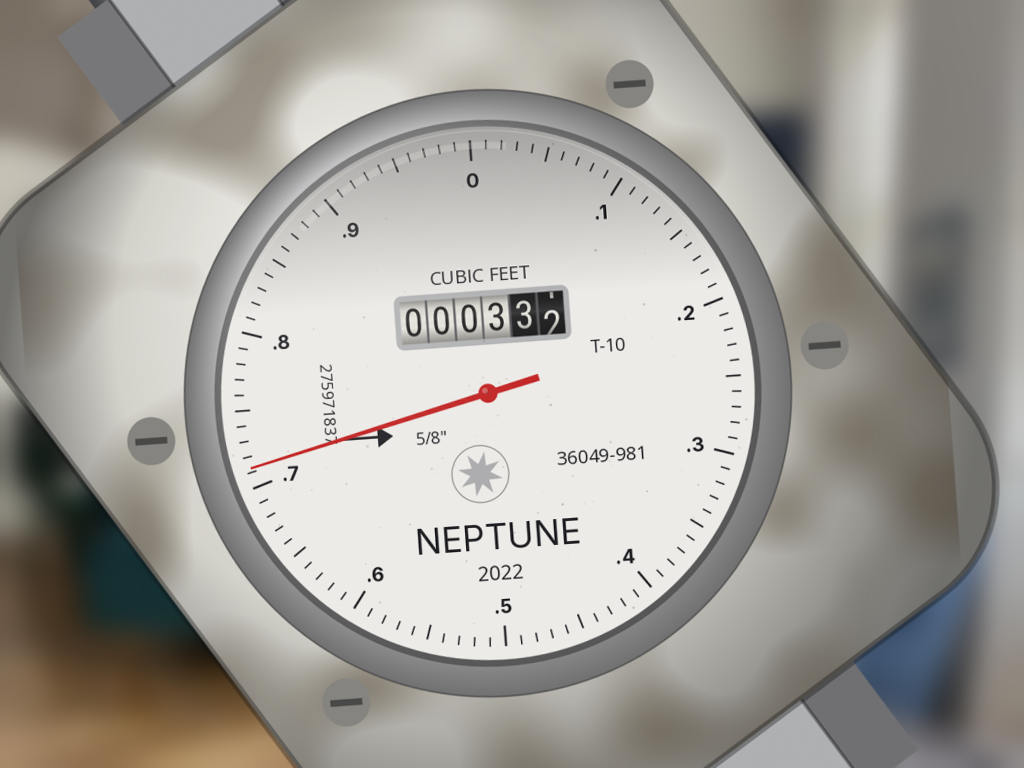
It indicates 331.71 ft³
